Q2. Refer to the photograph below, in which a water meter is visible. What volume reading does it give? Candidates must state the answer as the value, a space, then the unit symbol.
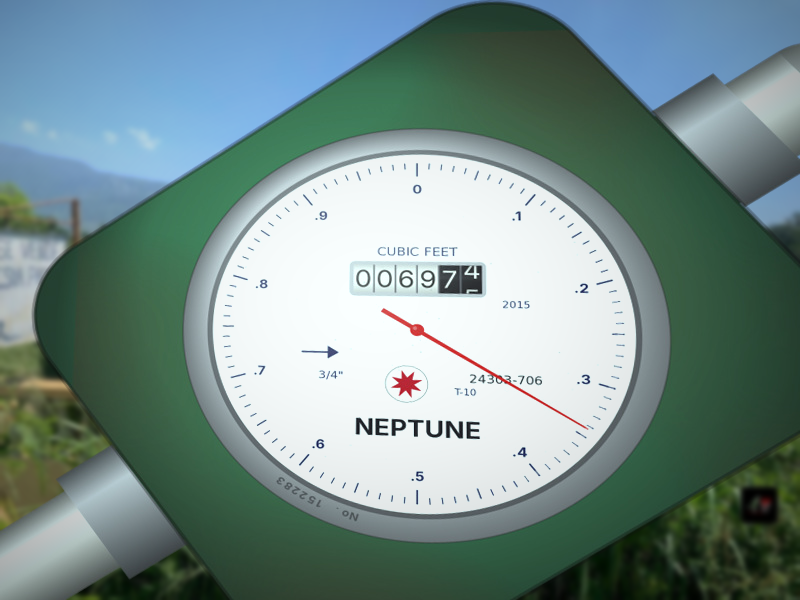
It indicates 6974.34 ft³
